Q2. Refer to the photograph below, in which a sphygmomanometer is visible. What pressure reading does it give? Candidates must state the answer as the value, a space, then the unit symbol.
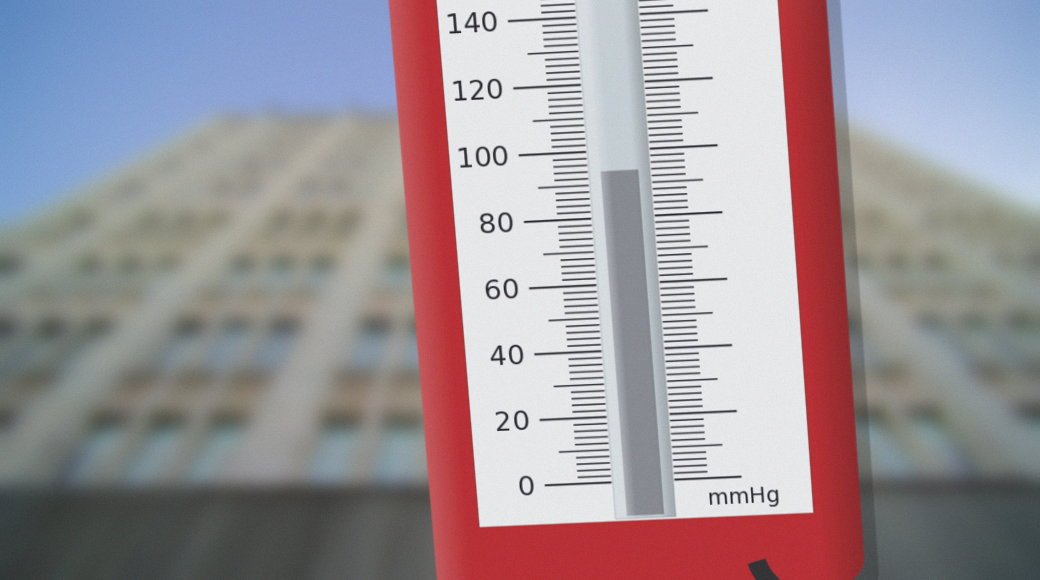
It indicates 94 mmHg
